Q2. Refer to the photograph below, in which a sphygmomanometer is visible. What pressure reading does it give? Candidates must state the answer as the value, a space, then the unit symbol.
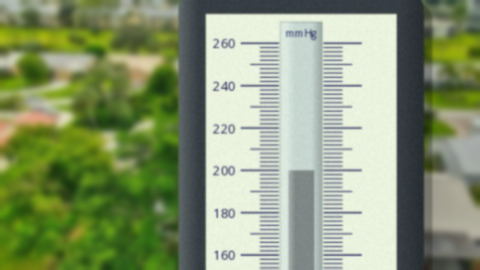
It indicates 200 mmHg
